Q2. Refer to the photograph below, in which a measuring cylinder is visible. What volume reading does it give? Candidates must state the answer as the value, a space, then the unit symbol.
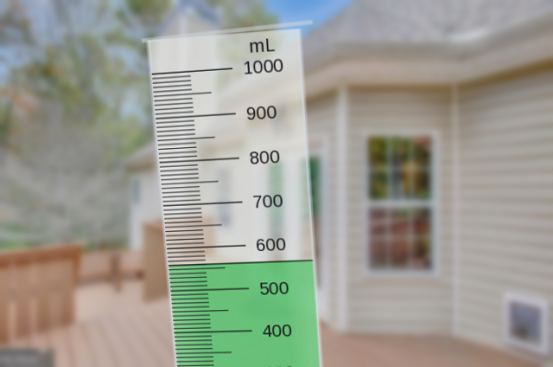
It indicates 560 mL
